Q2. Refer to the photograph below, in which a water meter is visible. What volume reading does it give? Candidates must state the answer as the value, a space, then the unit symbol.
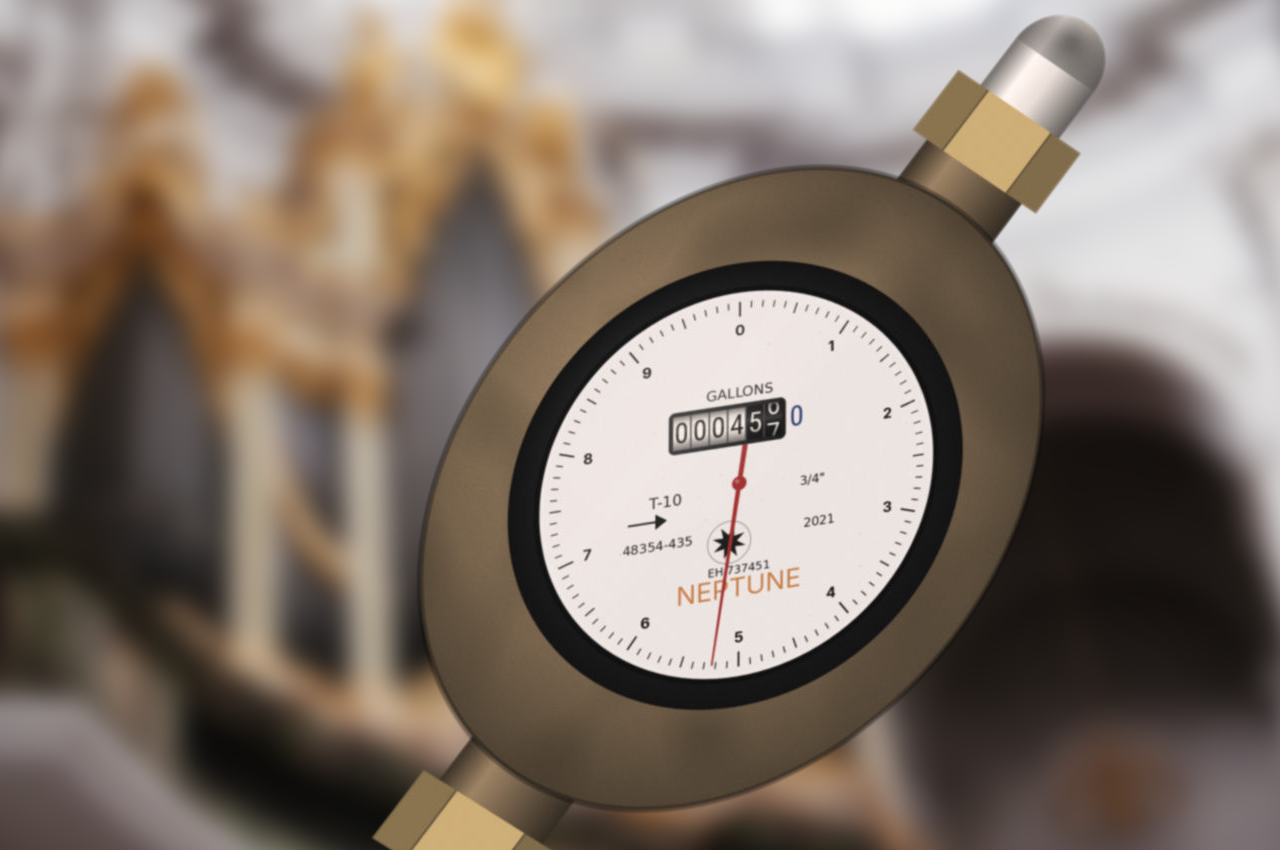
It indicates 4565.2 gal
